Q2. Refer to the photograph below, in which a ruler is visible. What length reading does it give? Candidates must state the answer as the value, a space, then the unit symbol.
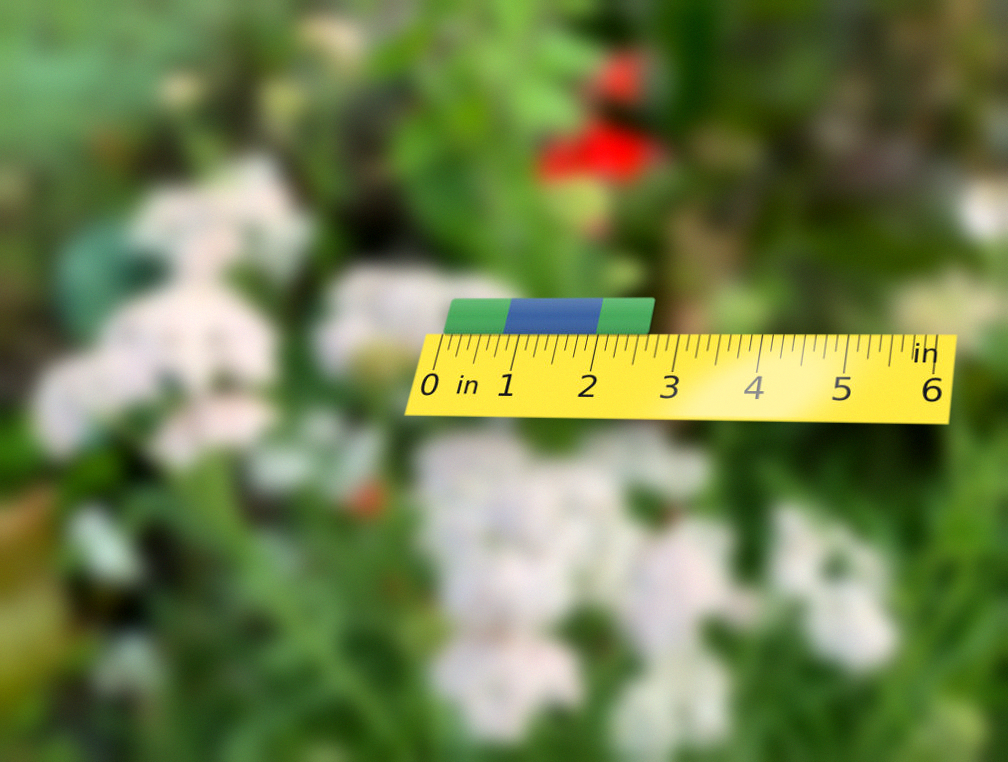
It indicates 2.625 in
